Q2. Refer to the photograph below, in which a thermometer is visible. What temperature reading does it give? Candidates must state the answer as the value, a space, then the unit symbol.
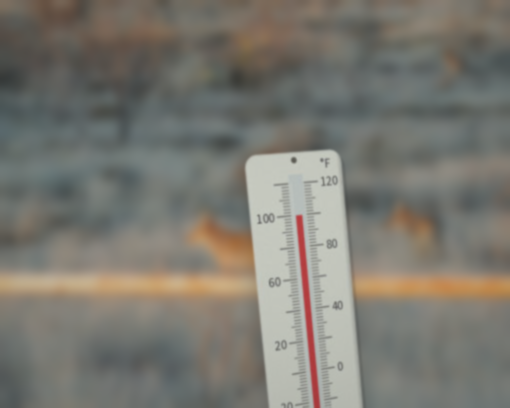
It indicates 100 °F
